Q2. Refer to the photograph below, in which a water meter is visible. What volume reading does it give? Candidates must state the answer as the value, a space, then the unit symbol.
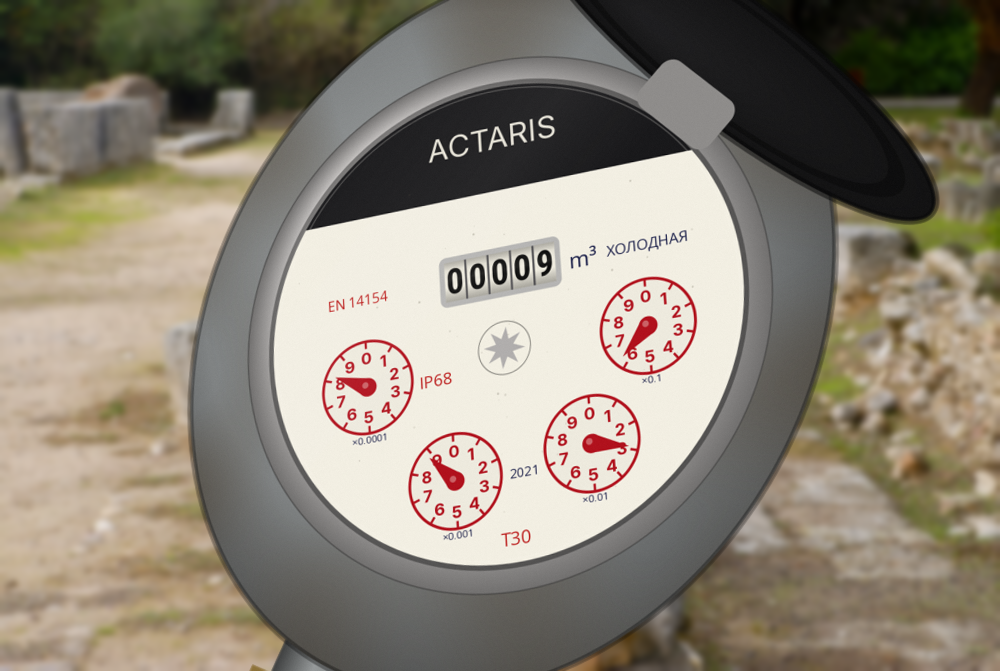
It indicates 9.6288 m³
